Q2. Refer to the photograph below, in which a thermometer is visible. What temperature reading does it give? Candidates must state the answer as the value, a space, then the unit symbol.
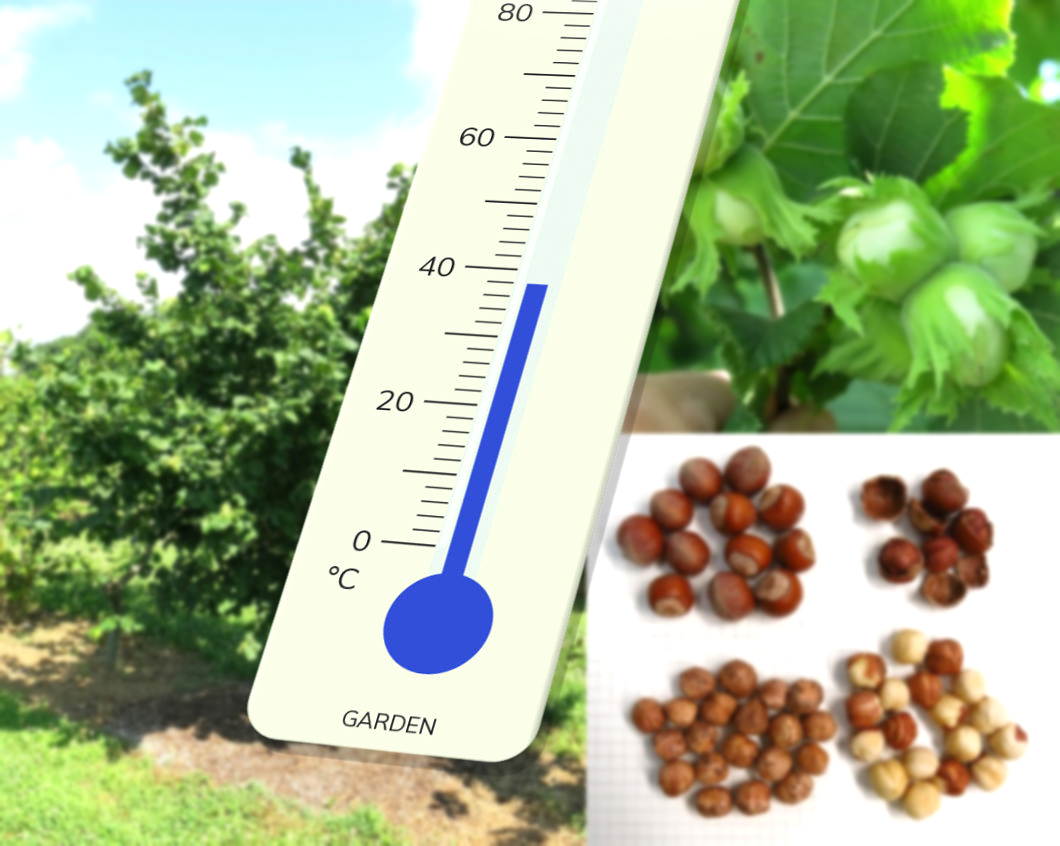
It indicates 38 °C
